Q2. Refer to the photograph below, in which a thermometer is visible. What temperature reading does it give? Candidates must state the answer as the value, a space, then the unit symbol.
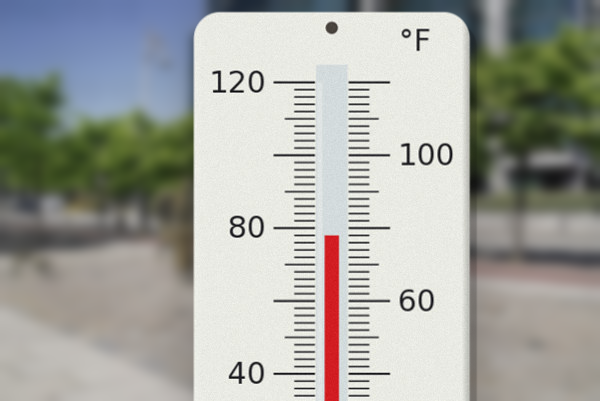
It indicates 78 °F
